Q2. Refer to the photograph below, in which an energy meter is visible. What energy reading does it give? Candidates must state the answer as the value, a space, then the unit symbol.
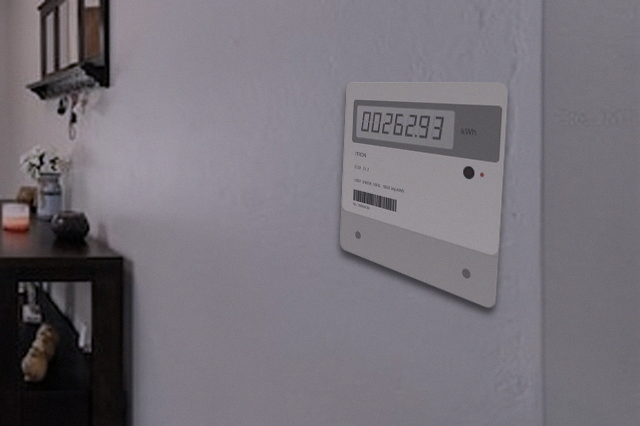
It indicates 262.93 kWh
